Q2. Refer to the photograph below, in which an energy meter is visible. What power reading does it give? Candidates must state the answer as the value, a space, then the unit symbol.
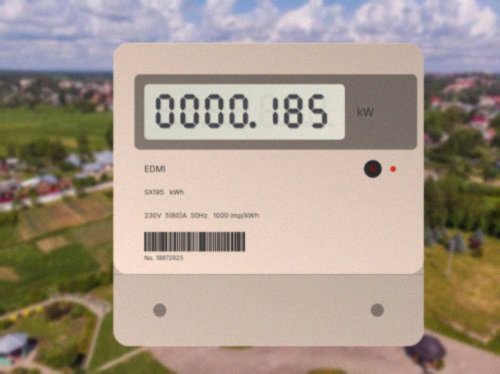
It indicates 0.185 kW
